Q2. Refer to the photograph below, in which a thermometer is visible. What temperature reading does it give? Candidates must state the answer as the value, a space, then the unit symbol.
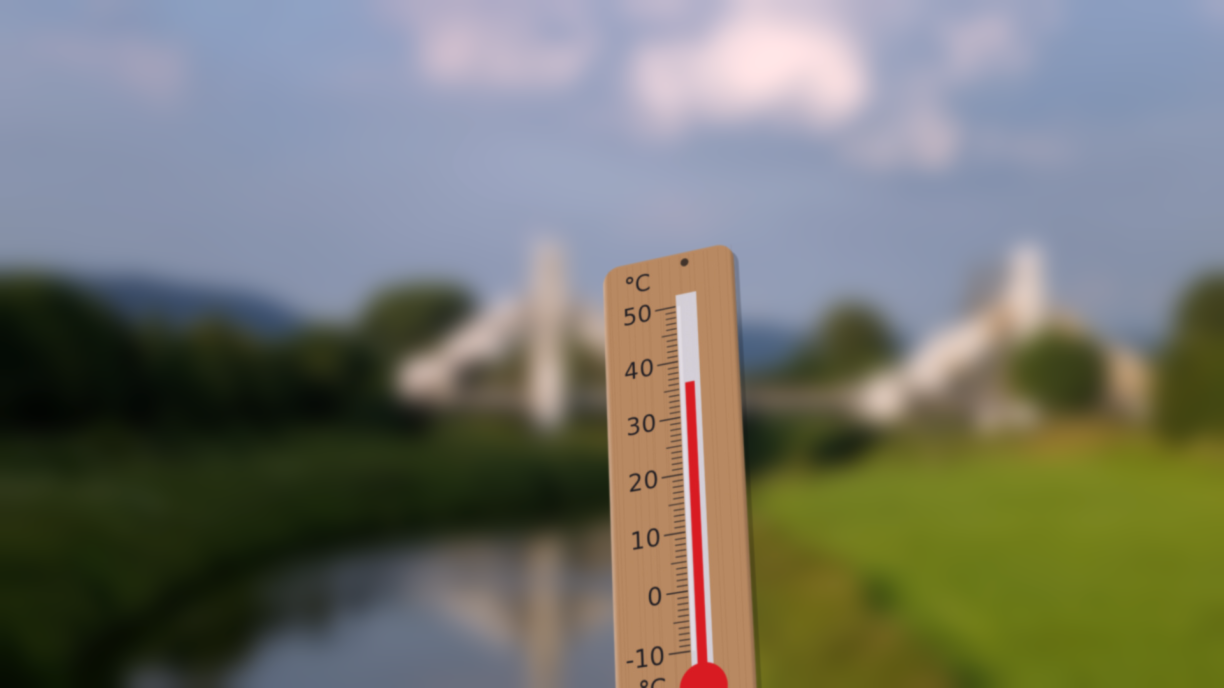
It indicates 36 °C
